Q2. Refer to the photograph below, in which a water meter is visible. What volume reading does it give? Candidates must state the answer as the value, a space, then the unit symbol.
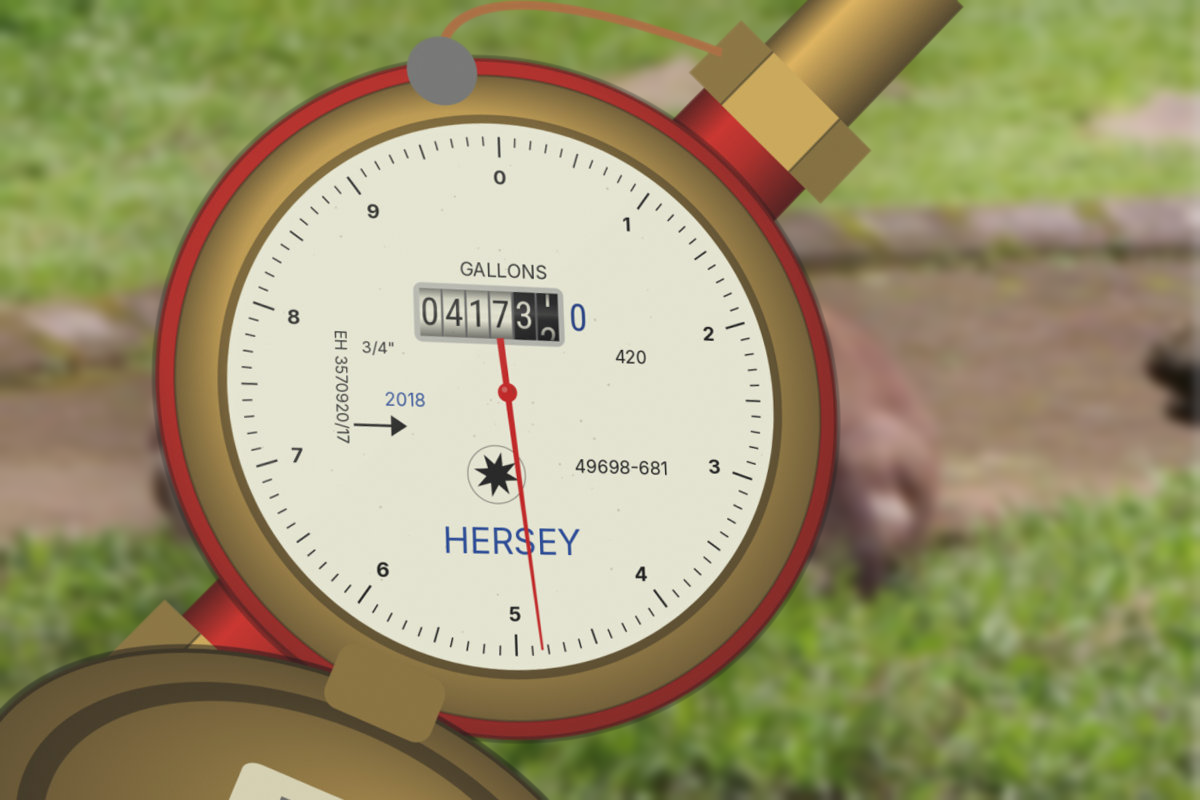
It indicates 417314.8 gal
